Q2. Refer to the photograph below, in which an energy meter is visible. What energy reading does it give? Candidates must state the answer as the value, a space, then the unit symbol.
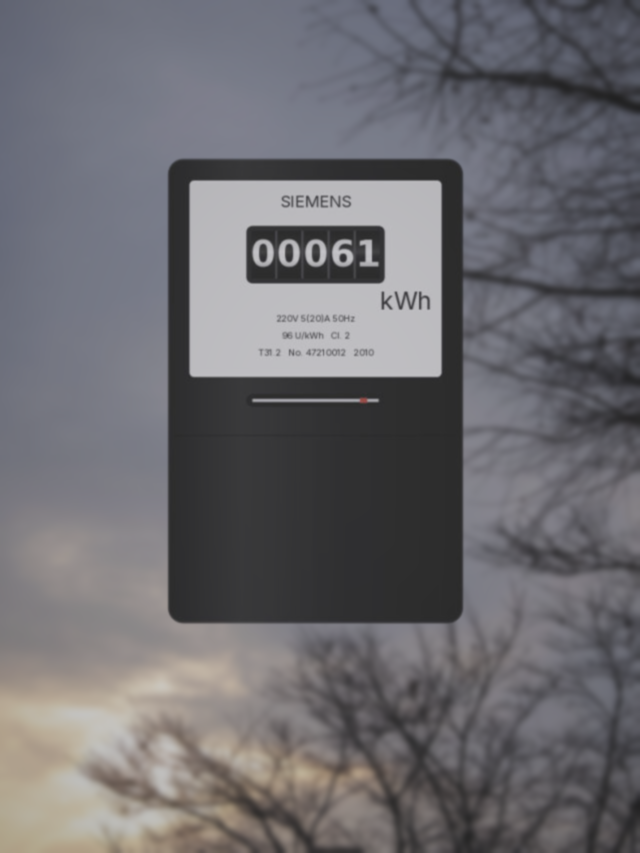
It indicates 61 kWh
